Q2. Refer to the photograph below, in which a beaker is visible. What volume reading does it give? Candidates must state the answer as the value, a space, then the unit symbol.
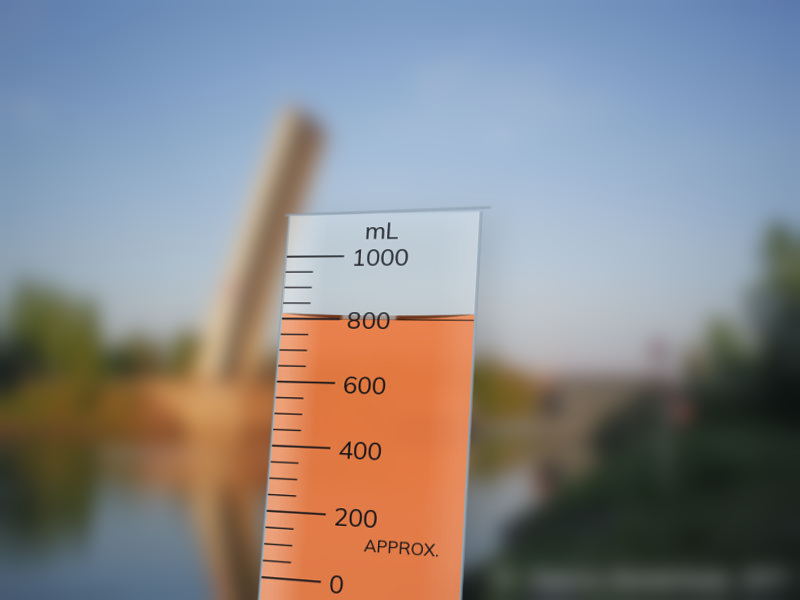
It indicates 800 mL
